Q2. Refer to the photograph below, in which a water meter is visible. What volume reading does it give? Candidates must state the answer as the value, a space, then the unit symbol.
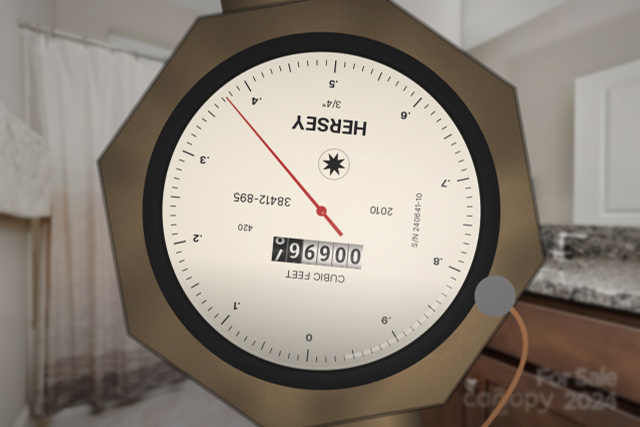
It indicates 6967.37 ft³
